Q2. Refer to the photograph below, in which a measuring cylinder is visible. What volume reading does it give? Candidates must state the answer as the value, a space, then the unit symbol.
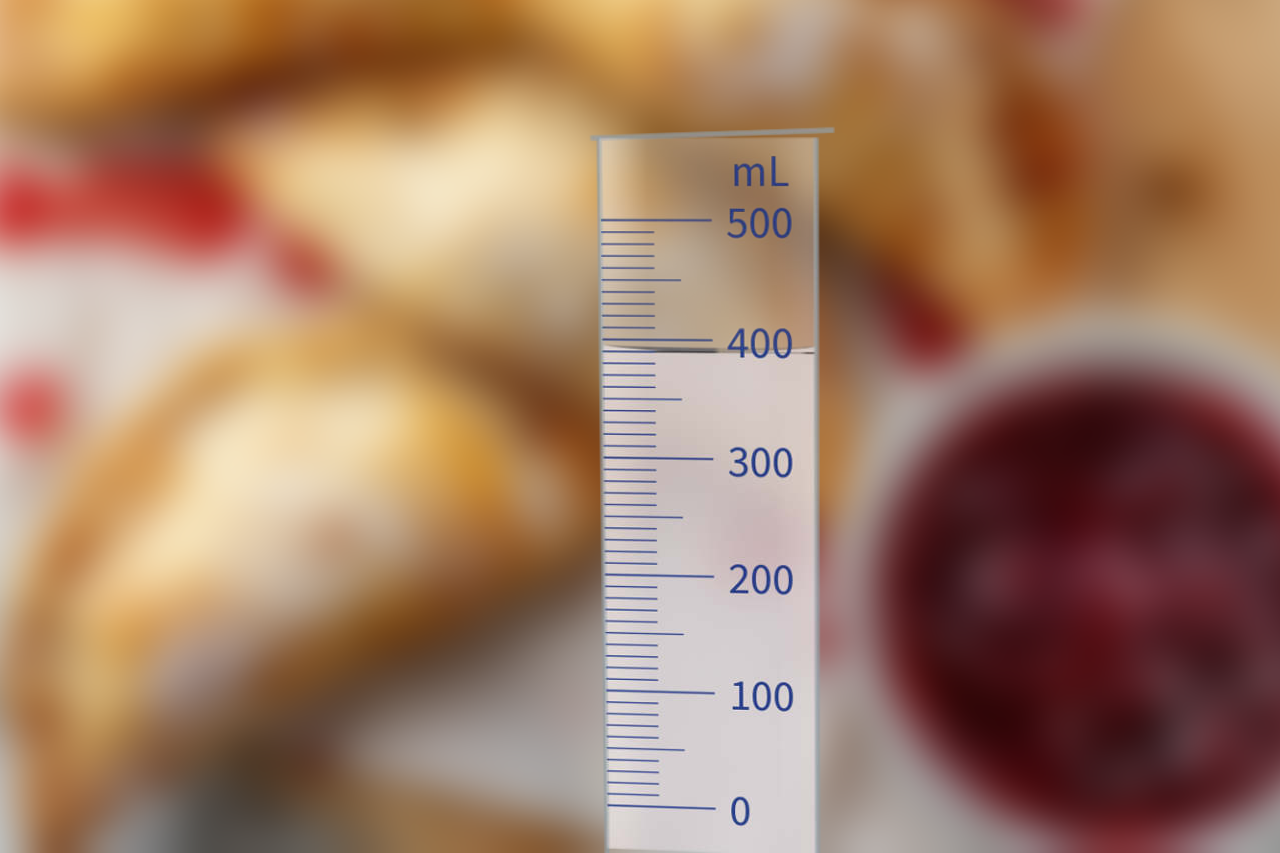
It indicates 390 mL
